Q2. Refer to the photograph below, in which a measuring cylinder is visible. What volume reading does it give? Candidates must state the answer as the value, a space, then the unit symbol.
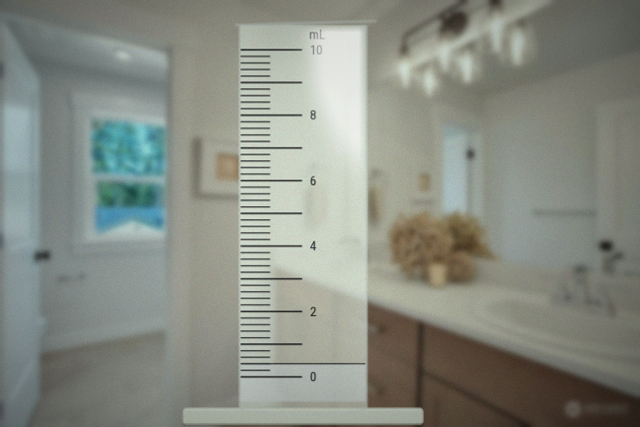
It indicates 0.4 mL
